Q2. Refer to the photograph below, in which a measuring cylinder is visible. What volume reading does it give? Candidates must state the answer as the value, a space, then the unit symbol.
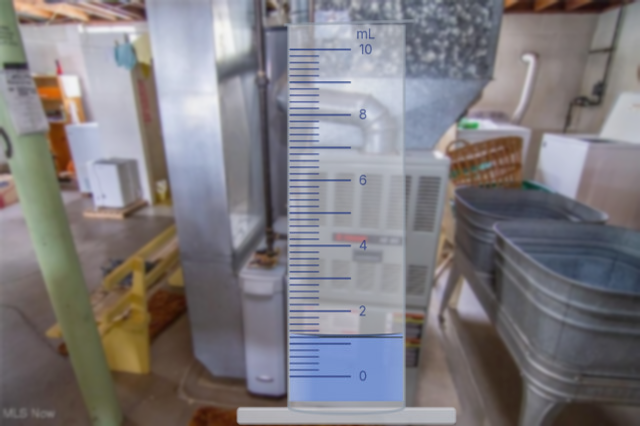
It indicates 1.2 mL
